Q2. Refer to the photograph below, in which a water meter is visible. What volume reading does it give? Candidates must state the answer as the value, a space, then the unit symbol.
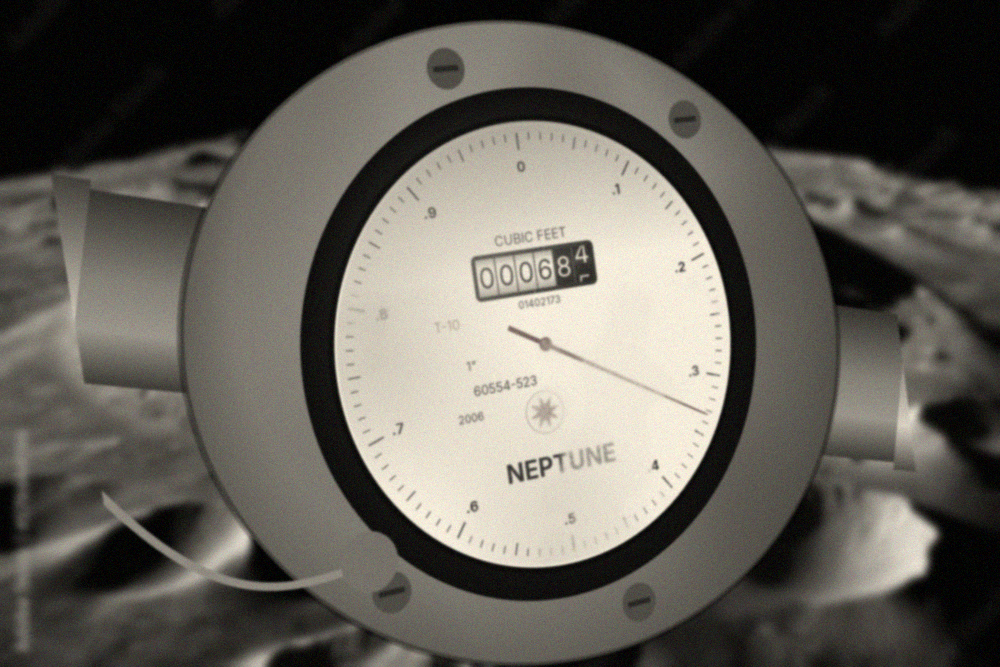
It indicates 684.33 ft³
